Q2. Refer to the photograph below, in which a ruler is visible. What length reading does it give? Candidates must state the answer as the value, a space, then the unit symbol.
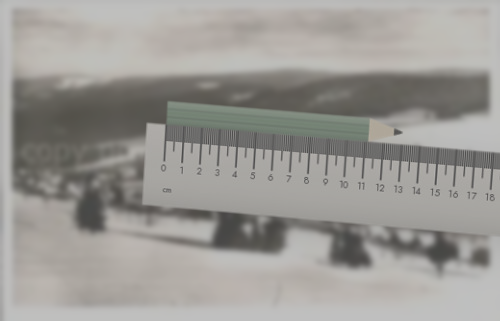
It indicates 13 cm
